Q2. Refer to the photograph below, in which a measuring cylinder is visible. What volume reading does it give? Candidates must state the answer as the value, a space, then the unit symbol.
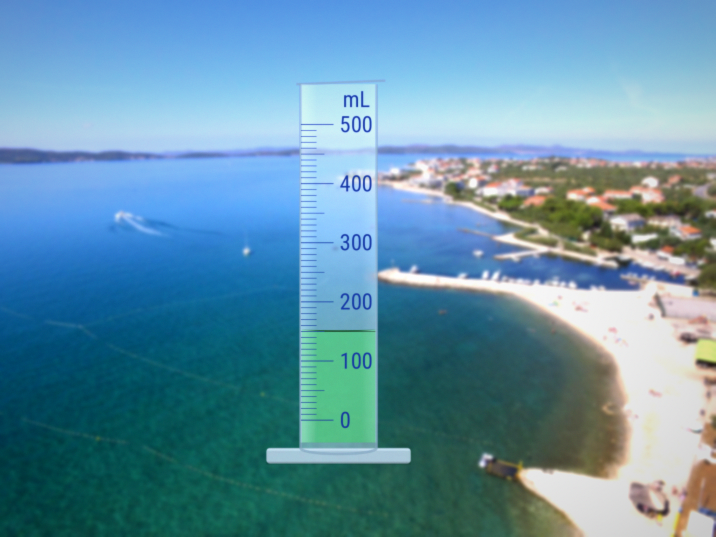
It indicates 150 mL
